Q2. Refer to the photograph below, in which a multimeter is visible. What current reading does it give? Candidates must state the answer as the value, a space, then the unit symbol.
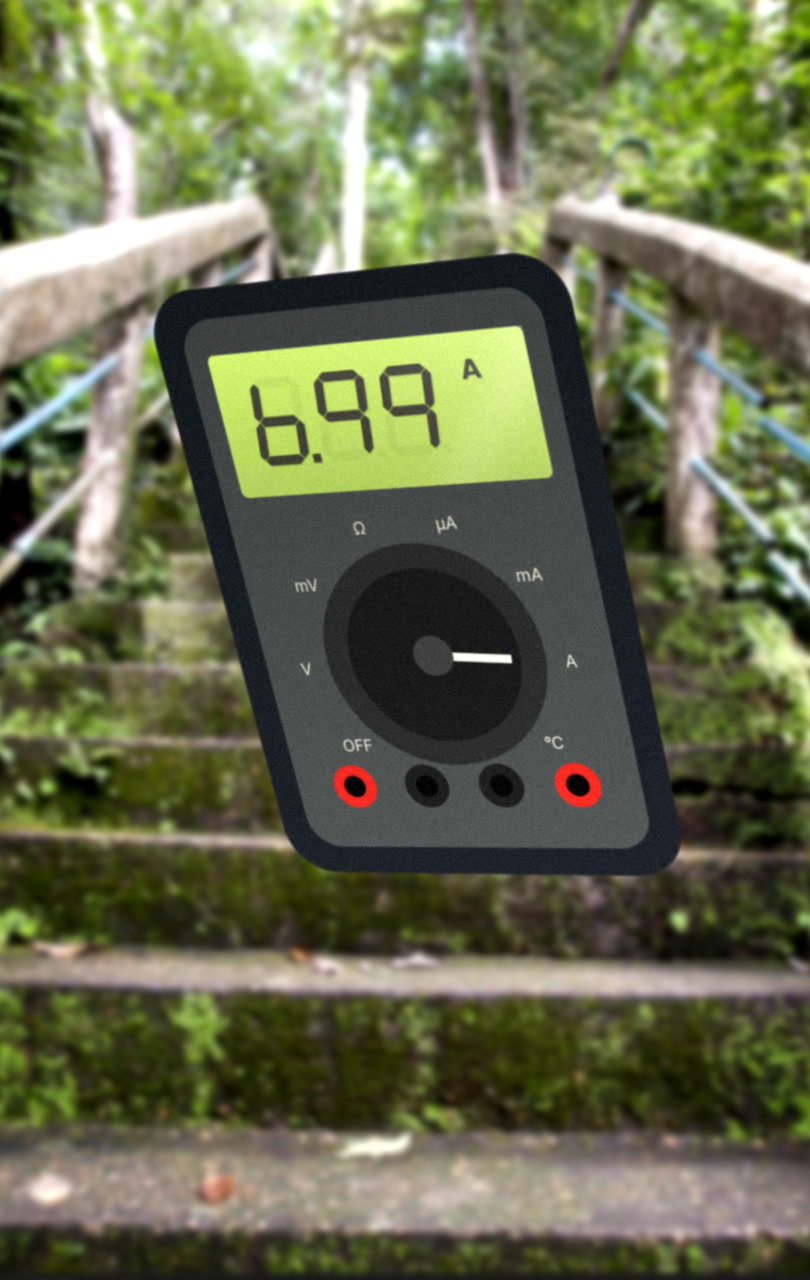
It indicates 6.99 A
